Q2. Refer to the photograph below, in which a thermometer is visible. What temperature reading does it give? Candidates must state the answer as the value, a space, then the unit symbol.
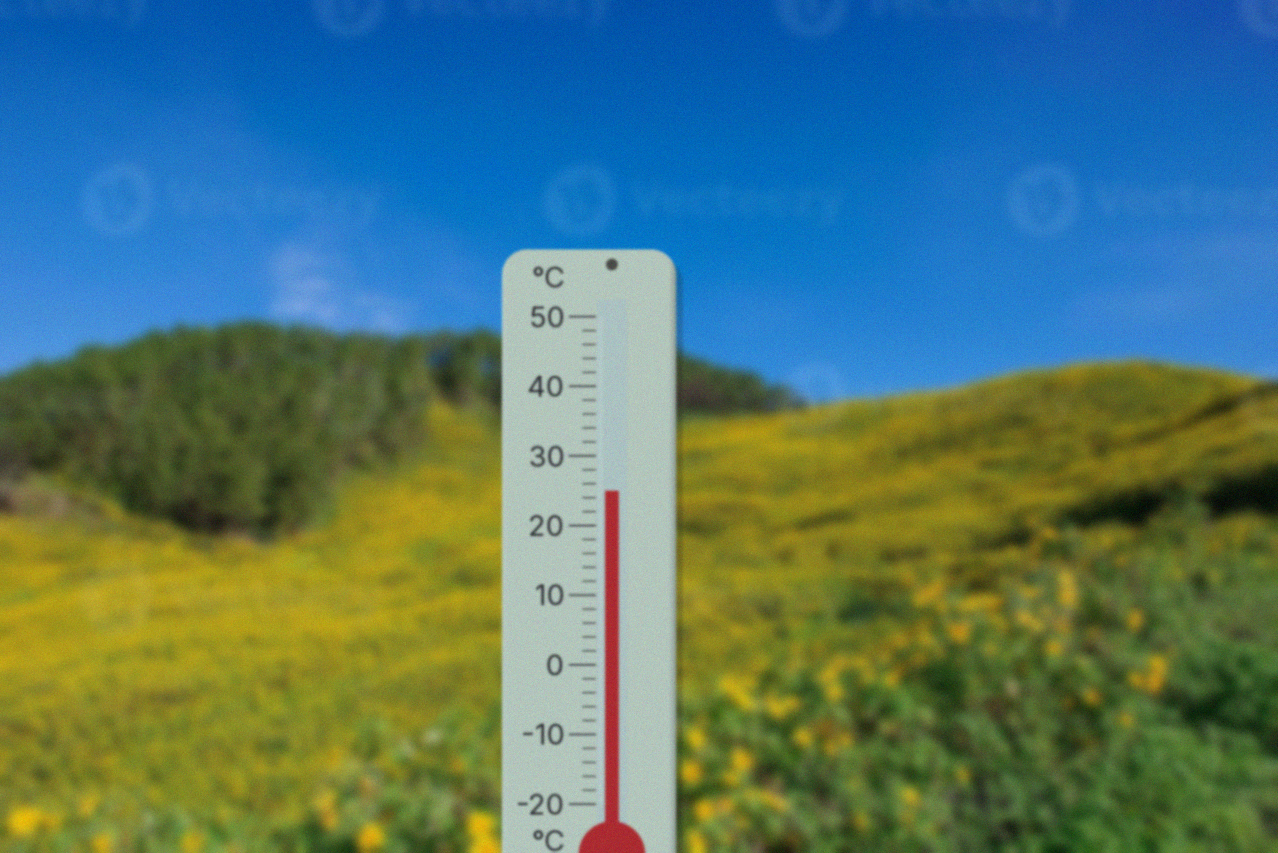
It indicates 25 °C
